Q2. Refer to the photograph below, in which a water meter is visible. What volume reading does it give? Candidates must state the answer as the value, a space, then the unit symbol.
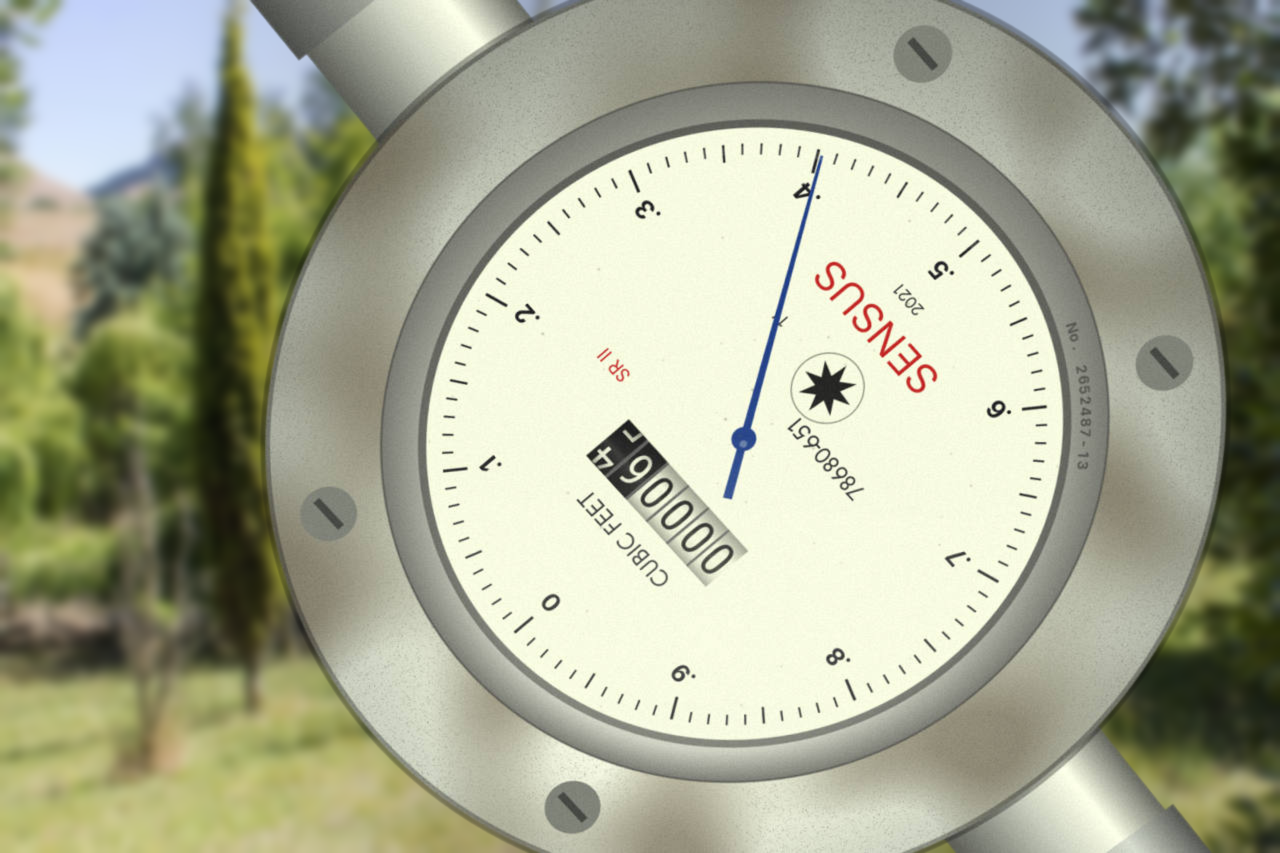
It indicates 64.40 ft³
